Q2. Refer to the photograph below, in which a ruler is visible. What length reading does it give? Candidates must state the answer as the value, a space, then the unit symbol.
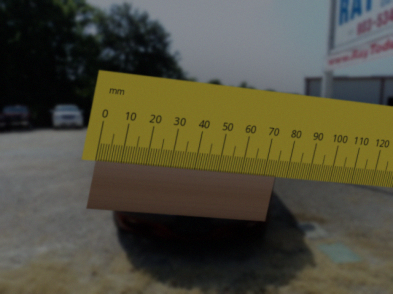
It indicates 75 mm
